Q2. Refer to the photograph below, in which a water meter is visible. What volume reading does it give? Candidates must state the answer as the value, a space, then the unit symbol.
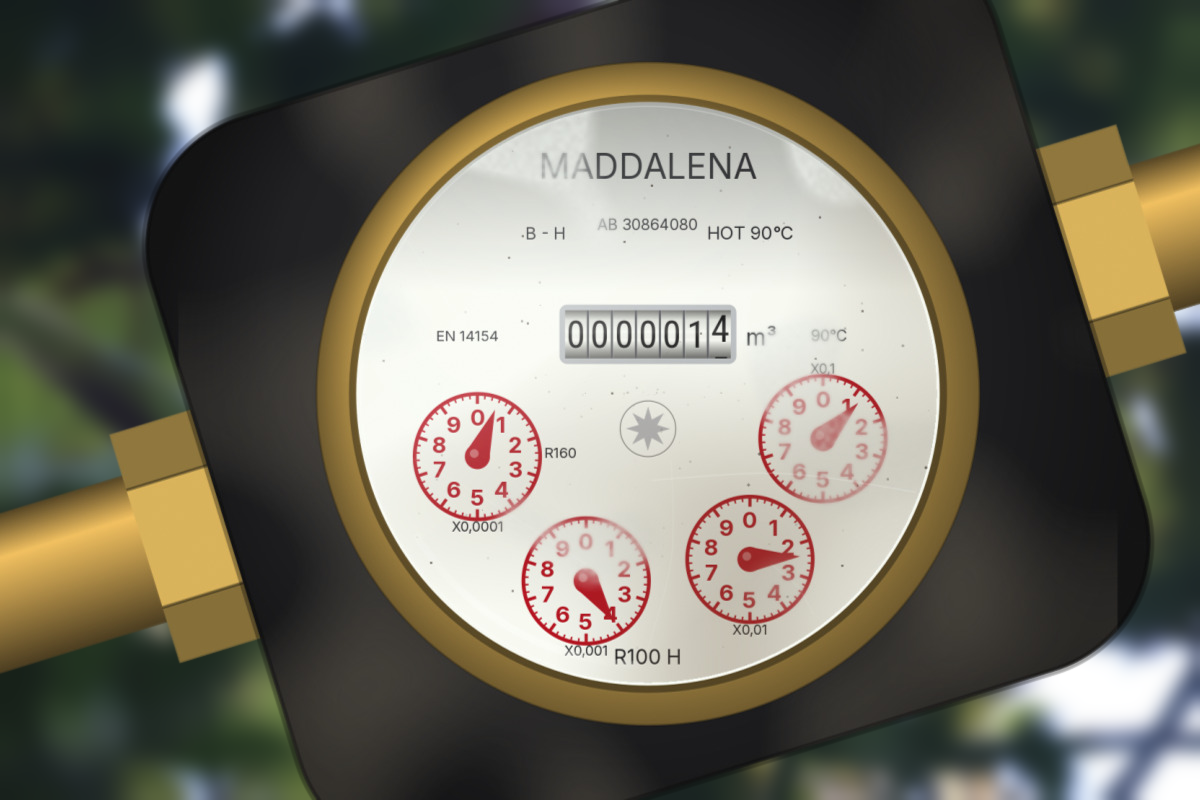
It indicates 14.1240 m³
